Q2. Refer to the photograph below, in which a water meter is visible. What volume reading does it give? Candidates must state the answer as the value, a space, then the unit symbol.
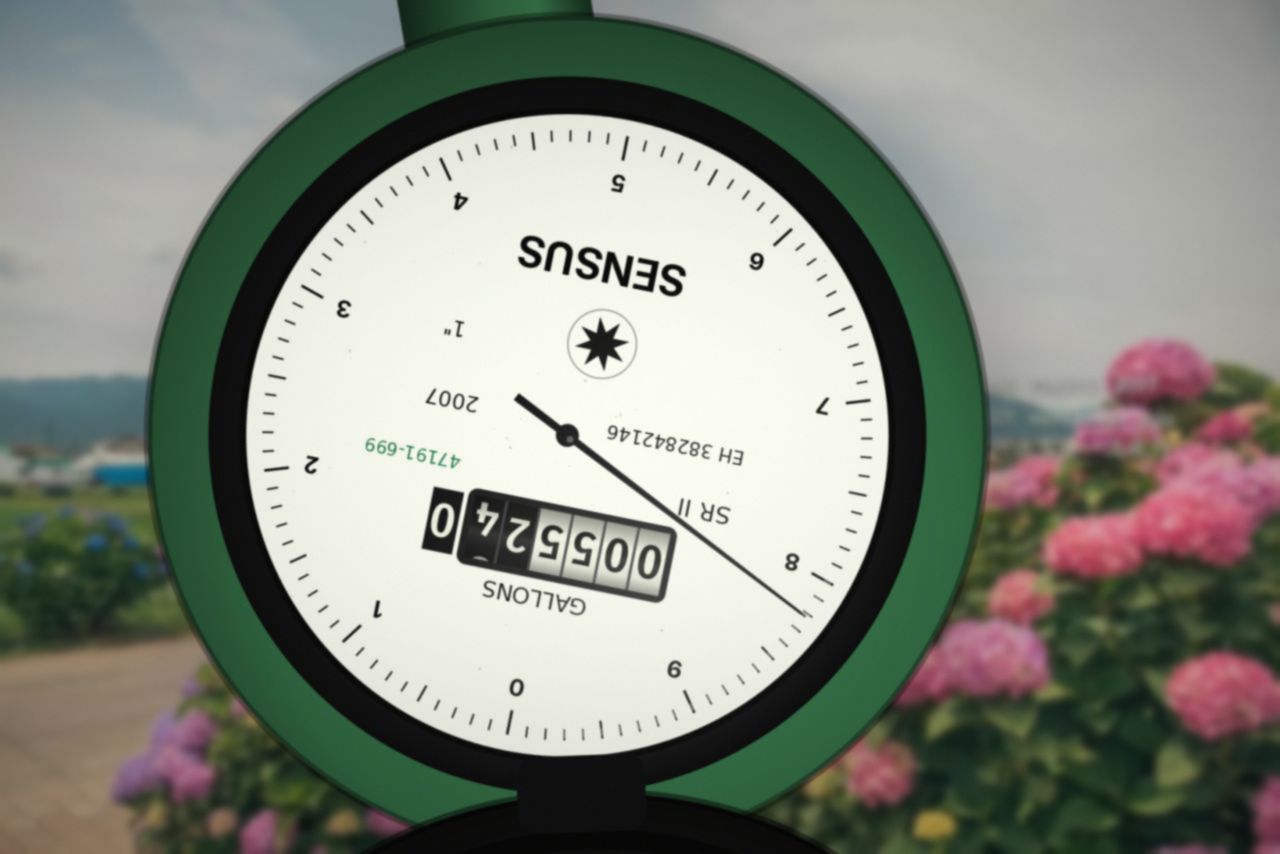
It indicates 55238.2 gal
